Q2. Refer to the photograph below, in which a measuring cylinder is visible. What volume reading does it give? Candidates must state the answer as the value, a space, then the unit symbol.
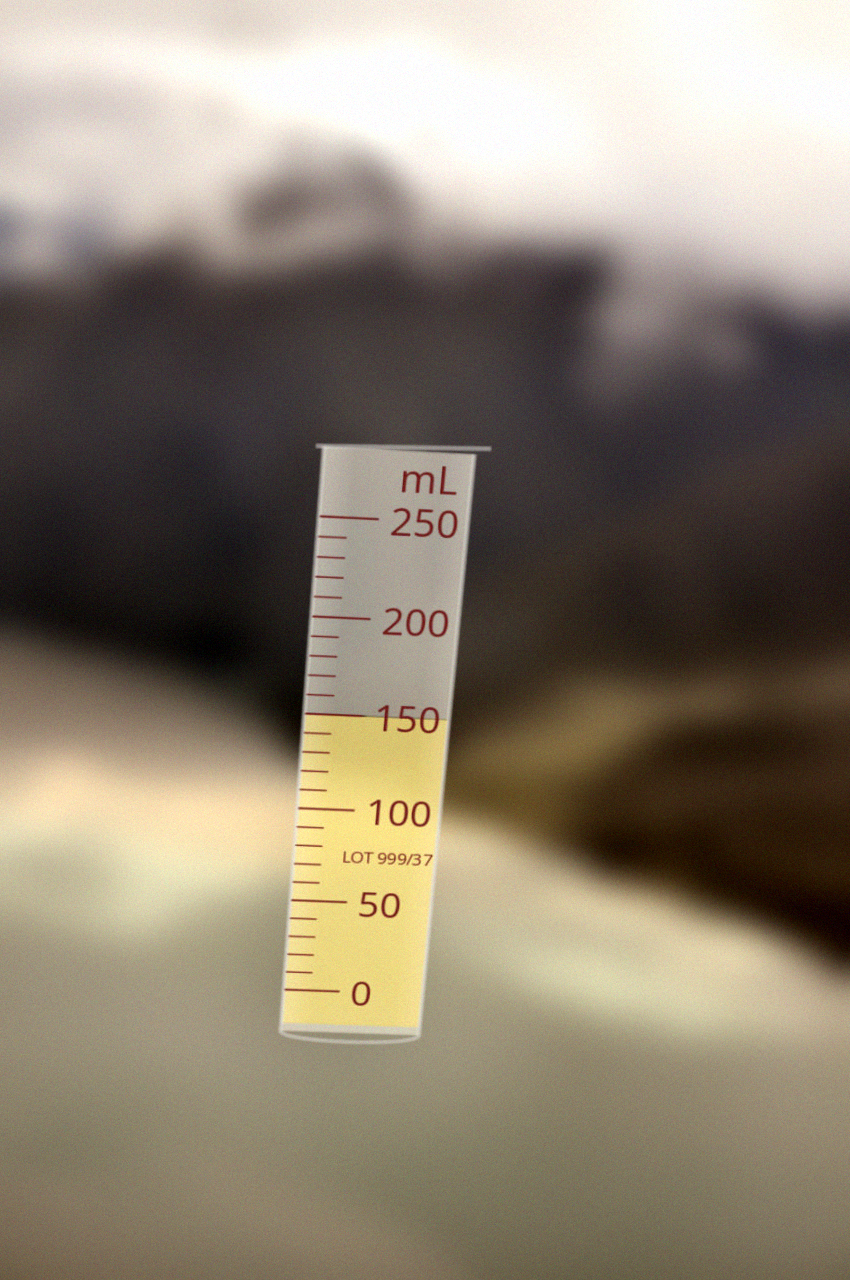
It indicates 150 mL
